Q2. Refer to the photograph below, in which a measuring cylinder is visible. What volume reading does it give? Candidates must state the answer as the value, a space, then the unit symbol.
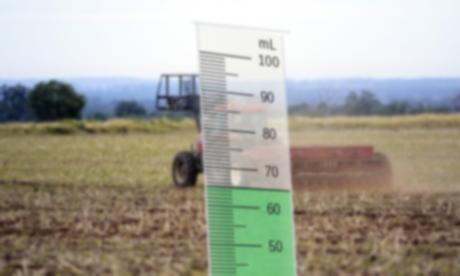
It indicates 65 mL
